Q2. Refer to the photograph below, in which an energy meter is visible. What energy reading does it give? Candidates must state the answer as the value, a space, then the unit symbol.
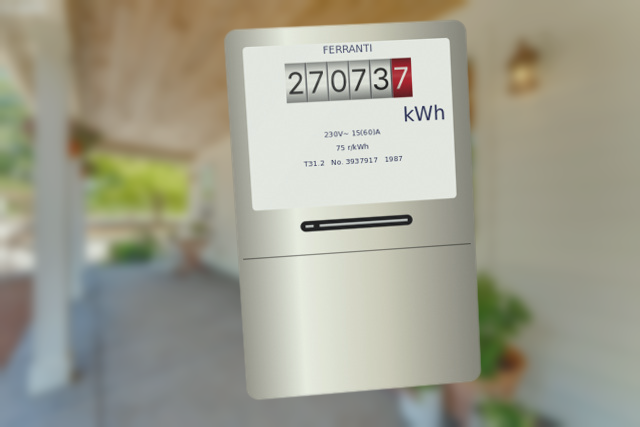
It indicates 27073.7 kWh
